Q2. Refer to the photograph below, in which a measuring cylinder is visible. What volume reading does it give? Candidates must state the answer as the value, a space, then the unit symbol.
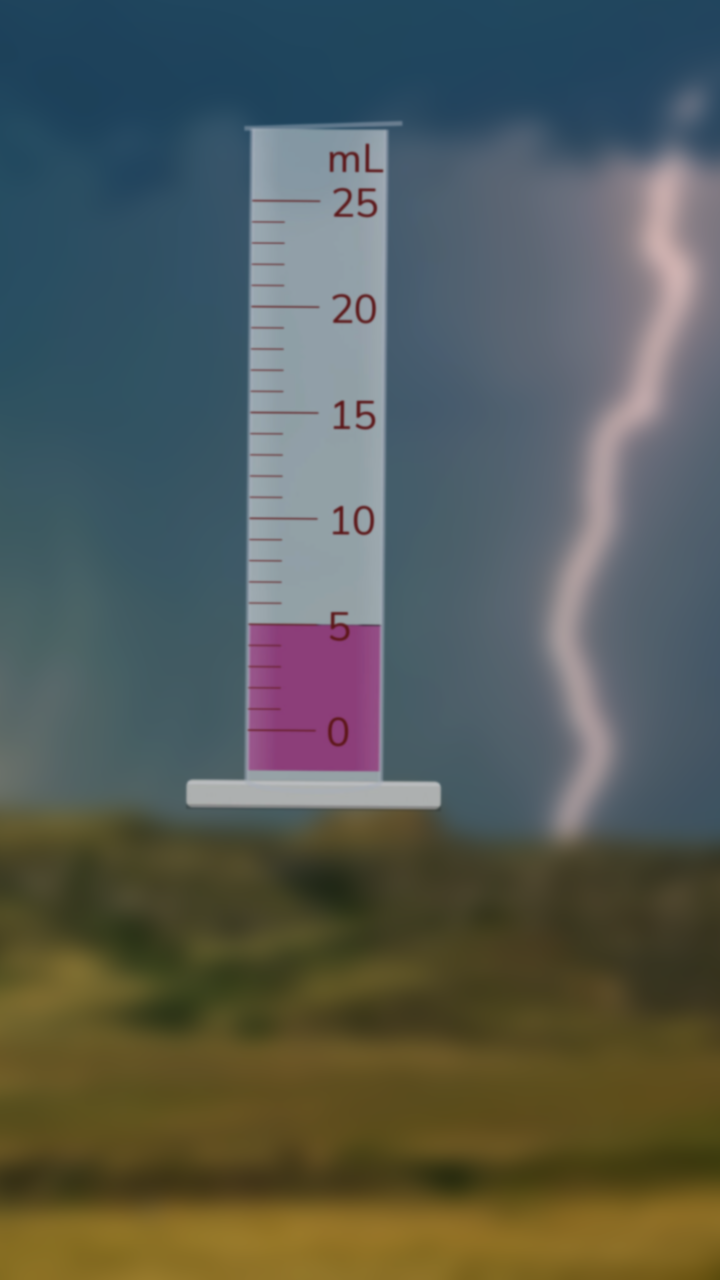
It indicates 5 mL
